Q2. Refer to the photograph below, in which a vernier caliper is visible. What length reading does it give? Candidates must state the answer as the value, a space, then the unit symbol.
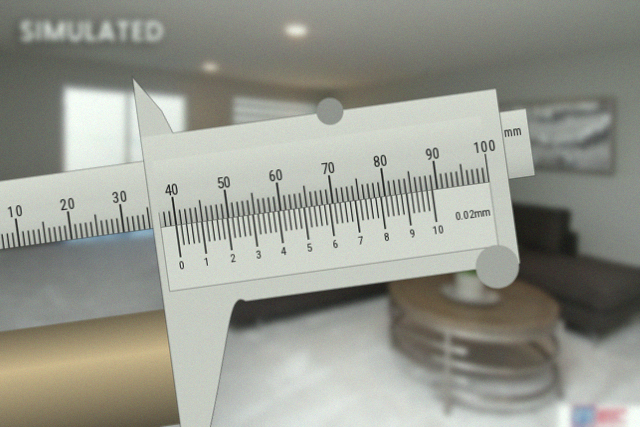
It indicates 40.0 mm
